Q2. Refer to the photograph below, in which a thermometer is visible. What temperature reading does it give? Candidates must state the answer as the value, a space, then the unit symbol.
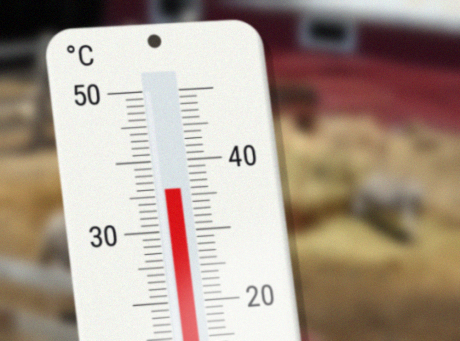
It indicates 36 °C
